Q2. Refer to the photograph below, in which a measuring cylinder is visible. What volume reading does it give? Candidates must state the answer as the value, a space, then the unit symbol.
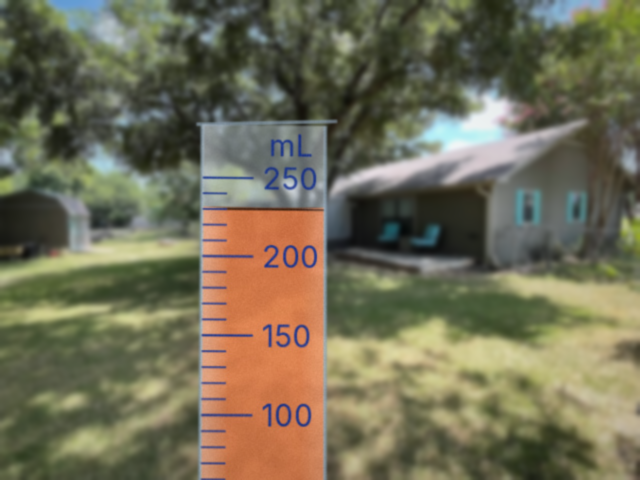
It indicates 230 mL
